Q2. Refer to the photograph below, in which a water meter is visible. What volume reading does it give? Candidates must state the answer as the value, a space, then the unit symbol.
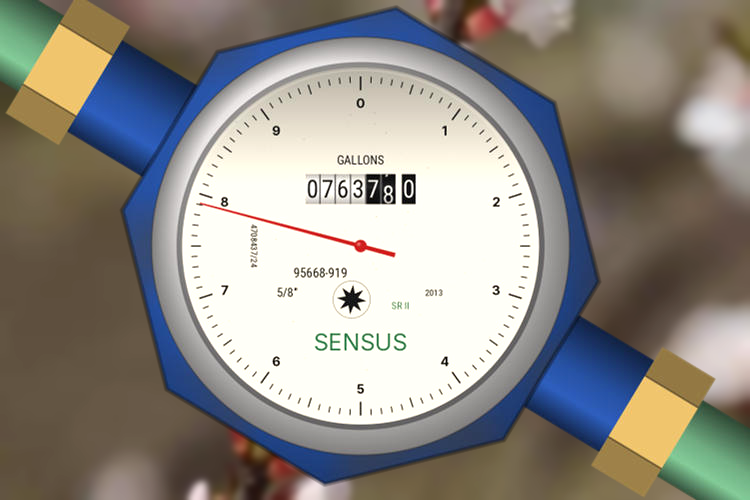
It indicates 763777.9 gal
